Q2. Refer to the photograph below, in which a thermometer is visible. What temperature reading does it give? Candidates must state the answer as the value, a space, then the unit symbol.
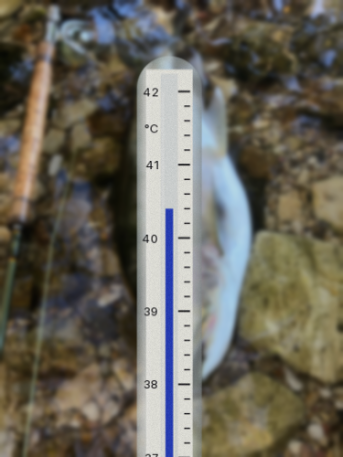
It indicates 40.4 °C
